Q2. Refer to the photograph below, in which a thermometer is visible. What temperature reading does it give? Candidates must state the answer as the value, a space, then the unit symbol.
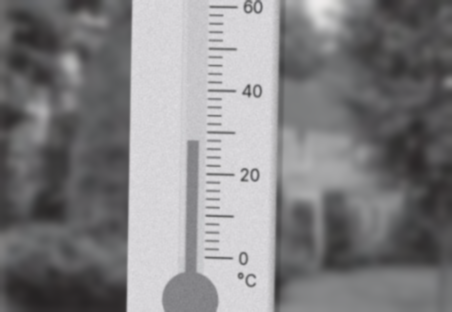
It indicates 28 °C
